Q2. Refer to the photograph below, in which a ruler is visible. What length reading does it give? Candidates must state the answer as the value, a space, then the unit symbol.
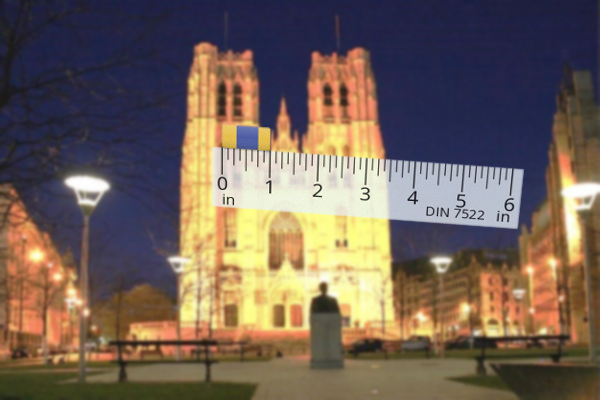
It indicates 1 in
